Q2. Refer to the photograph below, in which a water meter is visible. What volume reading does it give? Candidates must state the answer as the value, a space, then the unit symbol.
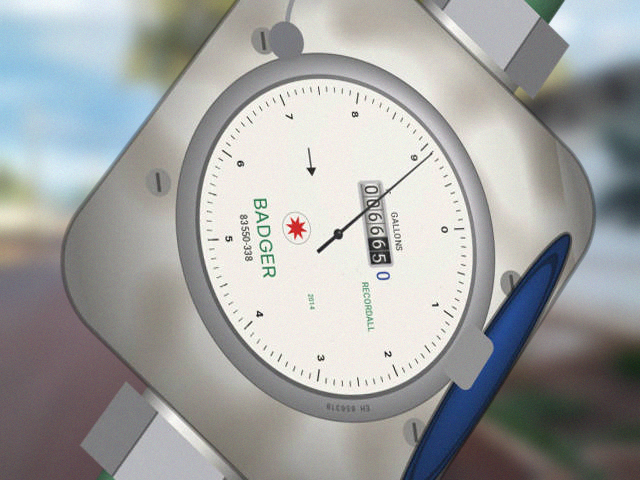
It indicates 66649.1 gal
